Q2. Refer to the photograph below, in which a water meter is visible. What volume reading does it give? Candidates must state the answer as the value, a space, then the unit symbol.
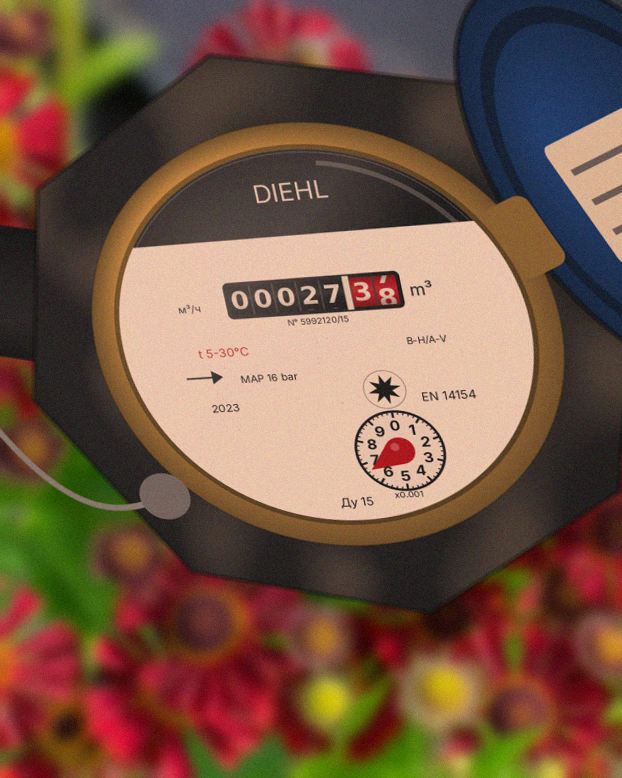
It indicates 27.376 m³
